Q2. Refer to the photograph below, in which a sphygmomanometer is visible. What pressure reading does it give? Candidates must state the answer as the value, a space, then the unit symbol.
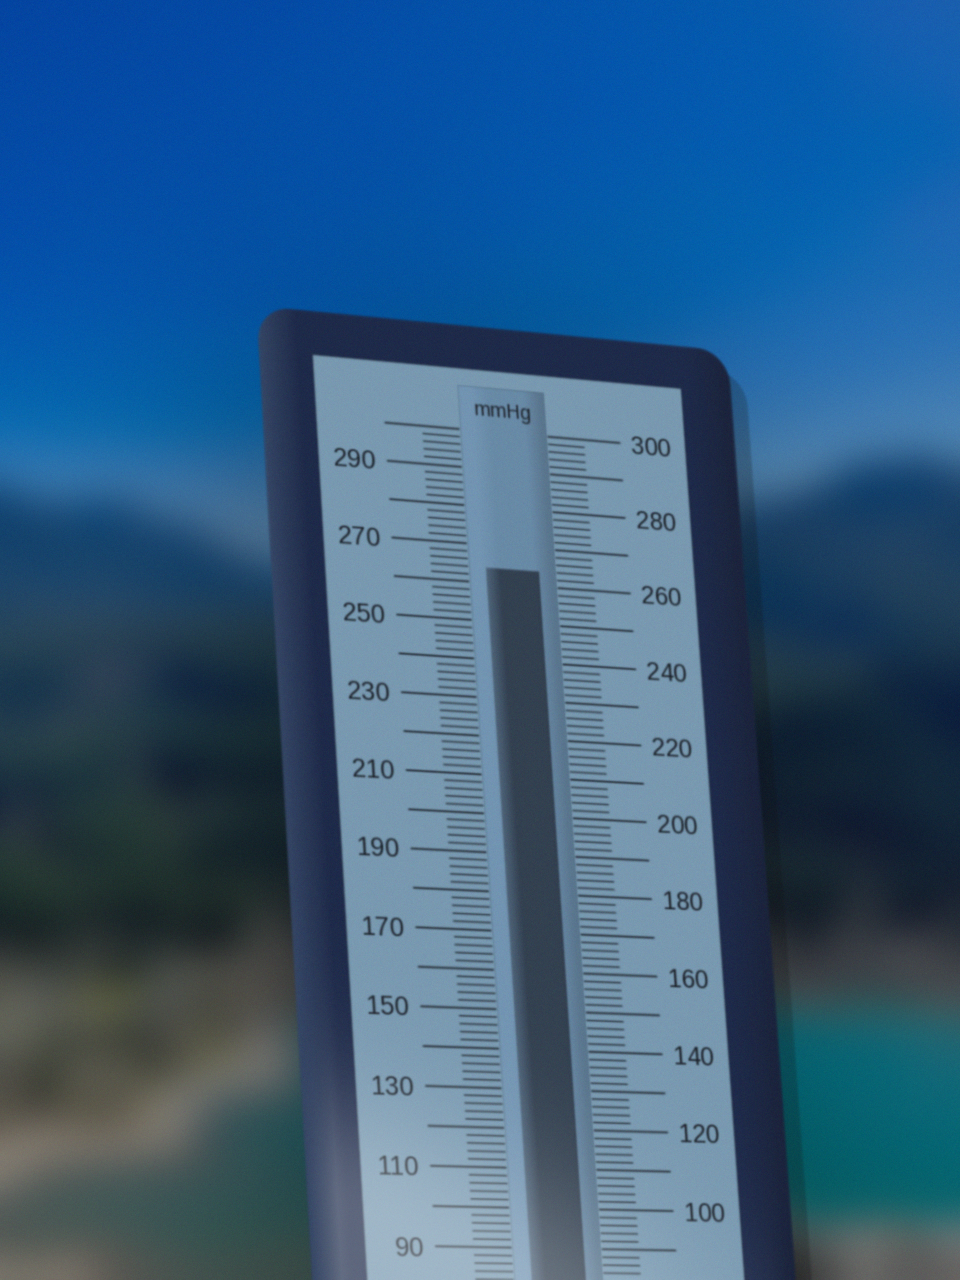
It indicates 264 mmHg
